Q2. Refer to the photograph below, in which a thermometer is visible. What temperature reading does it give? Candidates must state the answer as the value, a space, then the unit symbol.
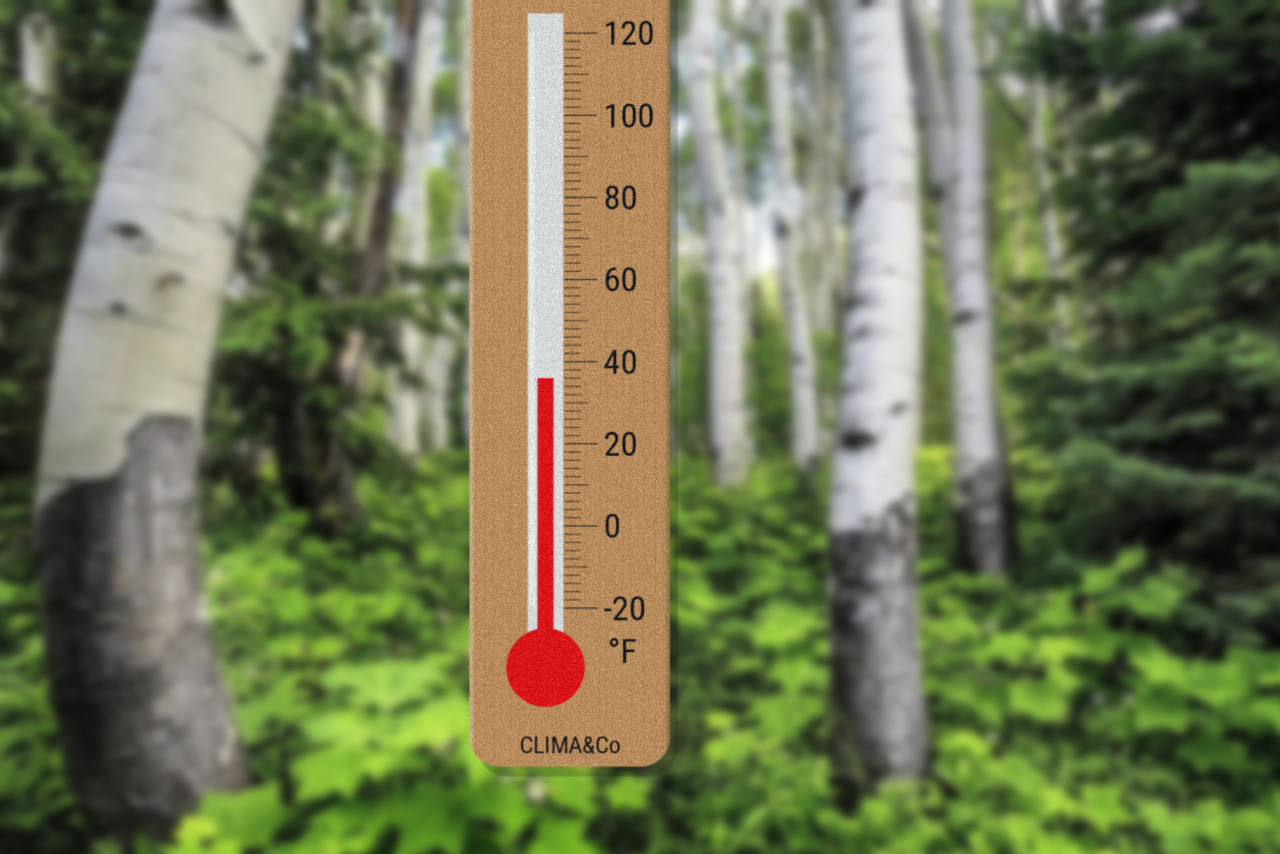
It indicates 36 °F
